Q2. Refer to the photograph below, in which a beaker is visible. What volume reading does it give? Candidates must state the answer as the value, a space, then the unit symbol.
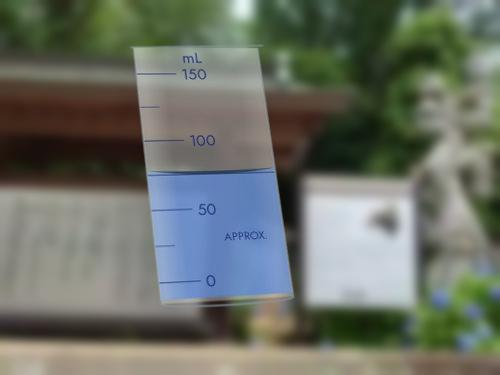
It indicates 75 mL
